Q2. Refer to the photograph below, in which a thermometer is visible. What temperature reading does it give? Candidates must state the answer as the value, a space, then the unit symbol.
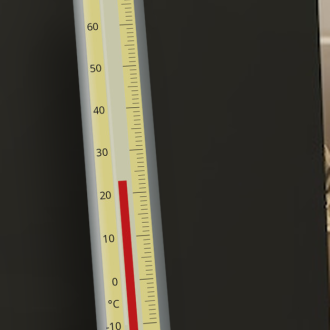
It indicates 23 °C
